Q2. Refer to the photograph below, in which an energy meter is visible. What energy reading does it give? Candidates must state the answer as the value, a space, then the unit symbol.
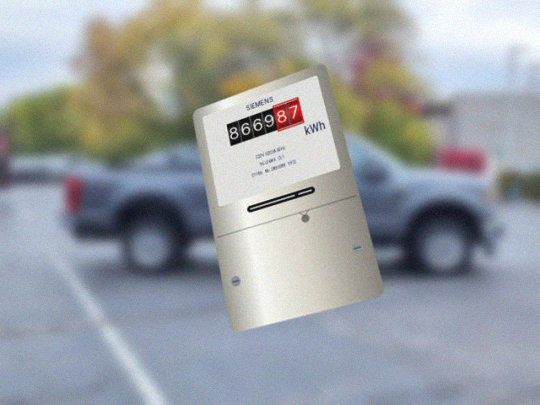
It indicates 8669.87 kWh
